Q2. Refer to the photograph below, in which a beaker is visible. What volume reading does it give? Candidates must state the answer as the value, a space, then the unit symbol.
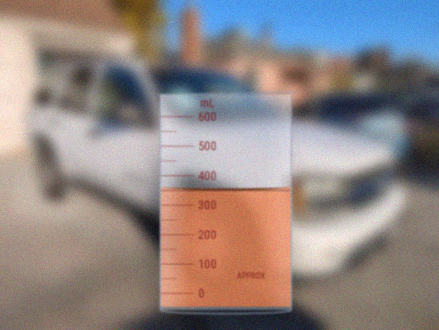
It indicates 350 mL
